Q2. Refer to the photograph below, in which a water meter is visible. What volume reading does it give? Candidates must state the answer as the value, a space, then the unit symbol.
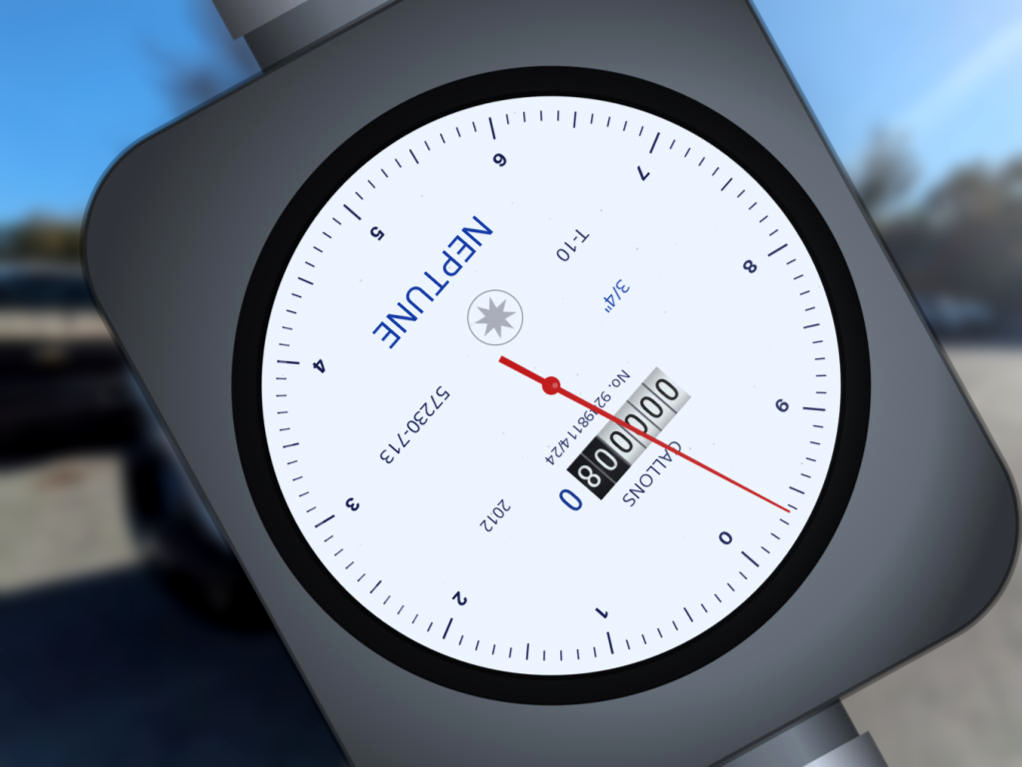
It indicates 79.6 gal
